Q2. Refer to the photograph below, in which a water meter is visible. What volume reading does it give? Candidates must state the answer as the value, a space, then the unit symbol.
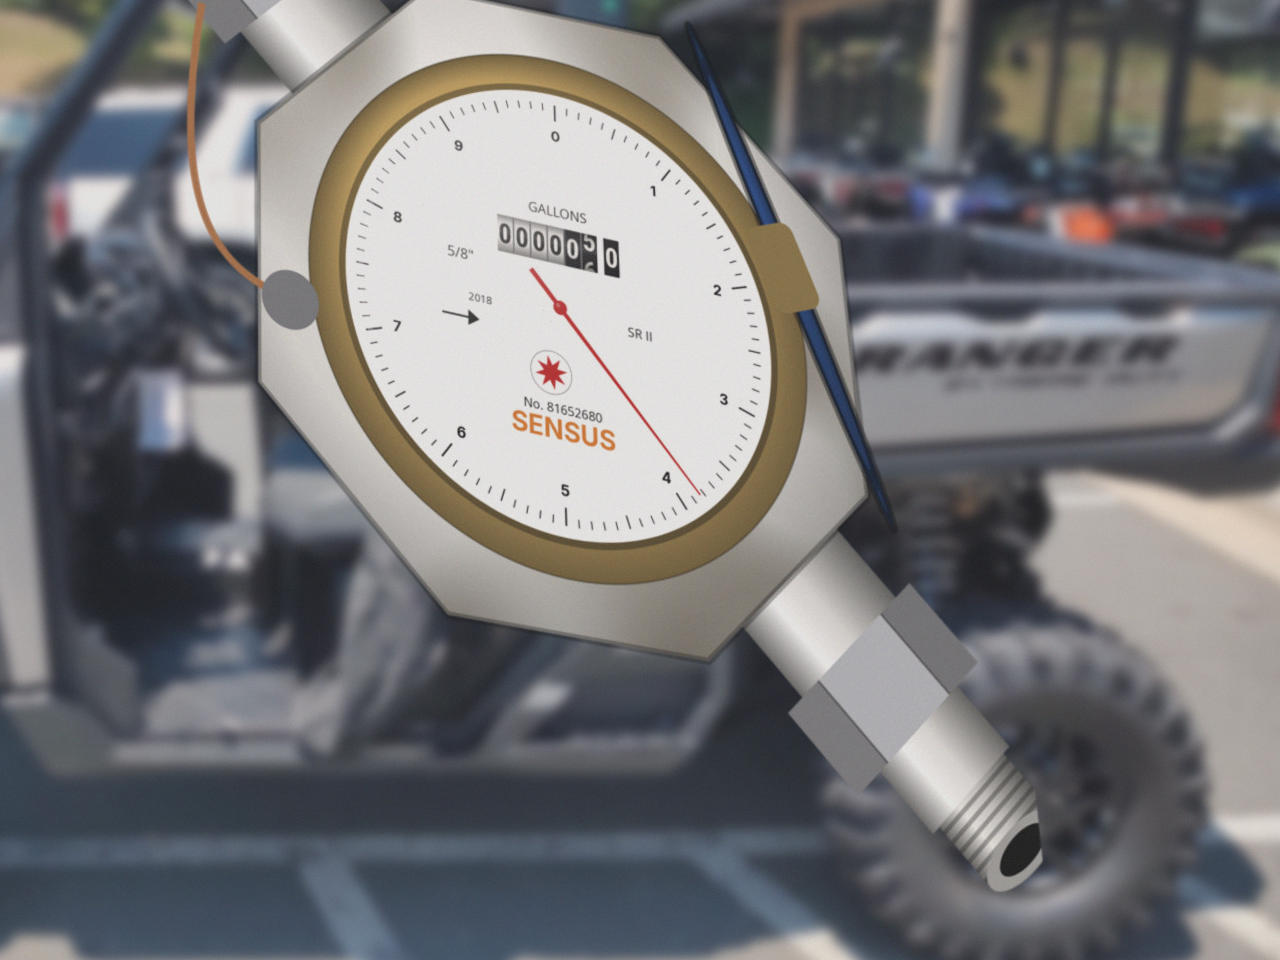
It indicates 53.8 gal
